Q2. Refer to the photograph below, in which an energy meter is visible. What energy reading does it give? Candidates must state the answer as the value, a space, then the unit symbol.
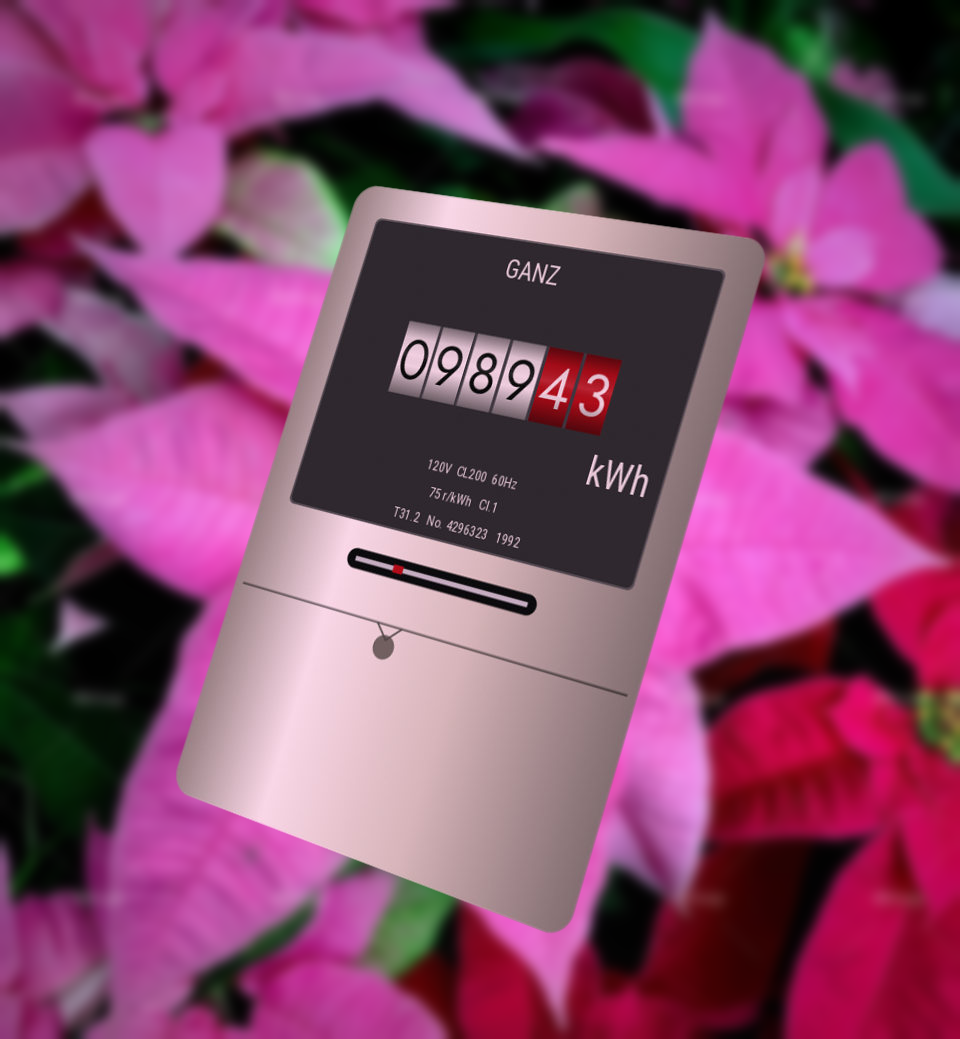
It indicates 989.43 kWh
